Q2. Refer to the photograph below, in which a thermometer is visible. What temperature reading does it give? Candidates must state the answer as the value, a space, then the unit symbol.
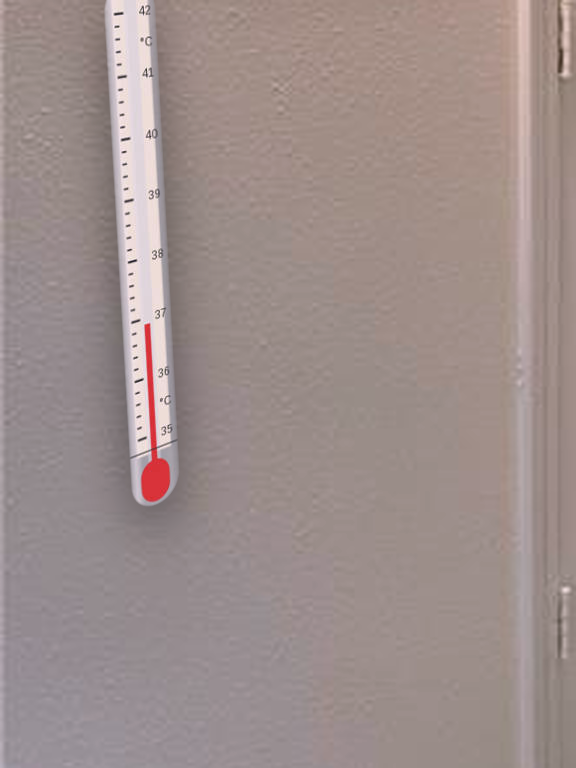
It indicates 36.9 °C
